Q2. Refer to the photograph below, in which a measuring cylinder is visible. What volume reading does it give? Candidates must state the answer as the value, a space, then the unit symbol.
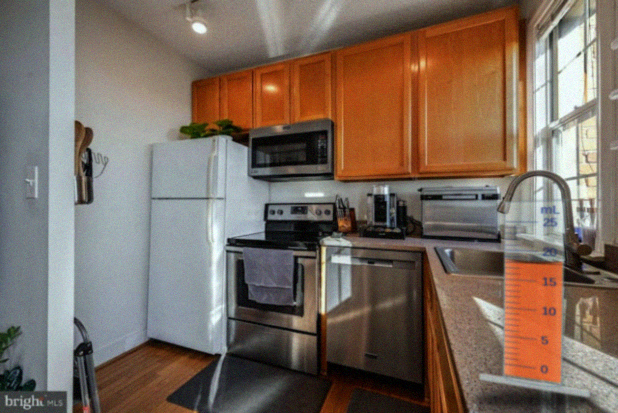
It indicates 18 mL
